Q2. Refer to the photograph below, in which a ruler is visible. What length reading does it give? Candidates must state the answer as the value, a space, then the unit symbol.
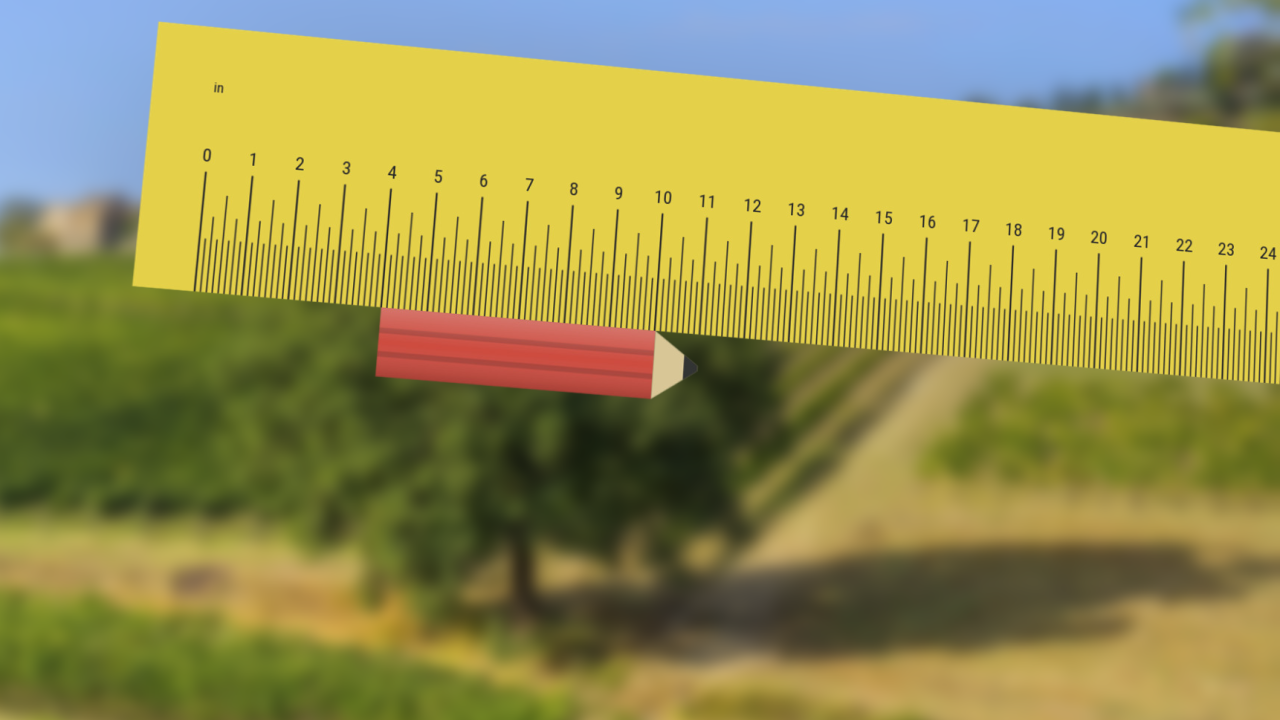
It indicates 7 in
